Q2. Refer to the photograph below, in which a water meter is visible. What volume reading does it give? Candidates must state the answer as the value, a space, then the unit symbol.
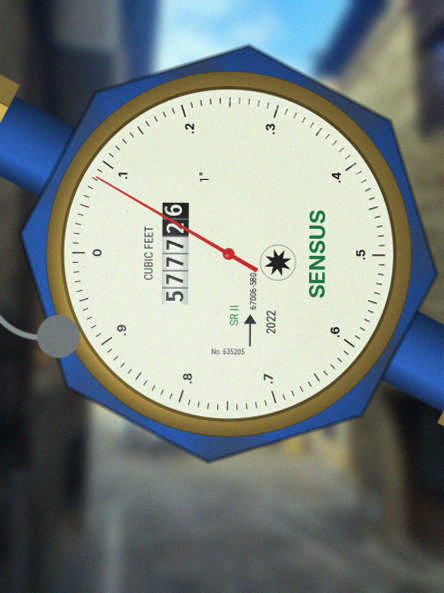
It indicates 577726.08 ft³
